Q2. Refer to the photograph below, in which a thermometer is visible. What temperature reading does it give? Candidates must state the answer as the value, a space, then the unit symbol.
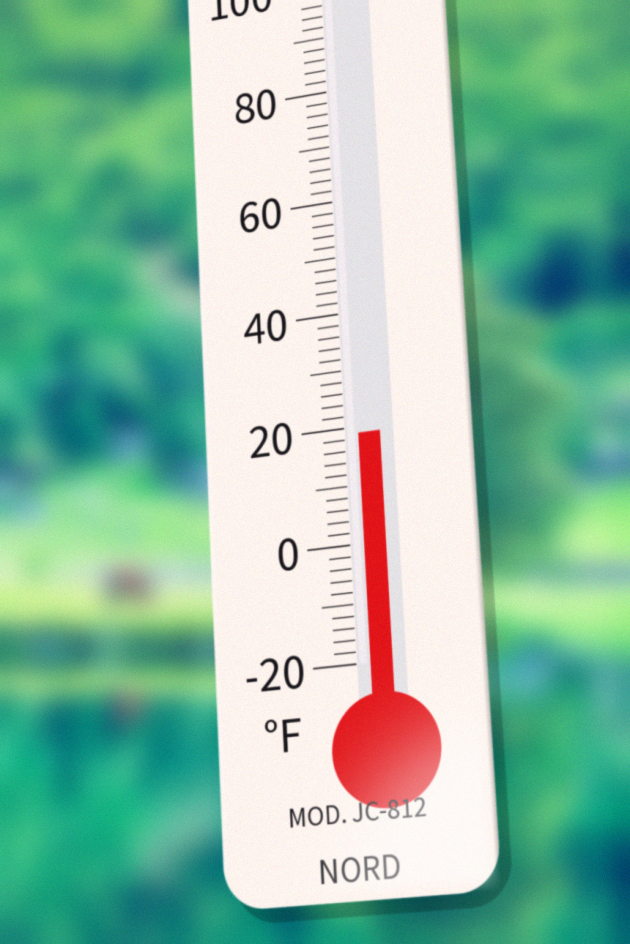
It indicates 19 °F
